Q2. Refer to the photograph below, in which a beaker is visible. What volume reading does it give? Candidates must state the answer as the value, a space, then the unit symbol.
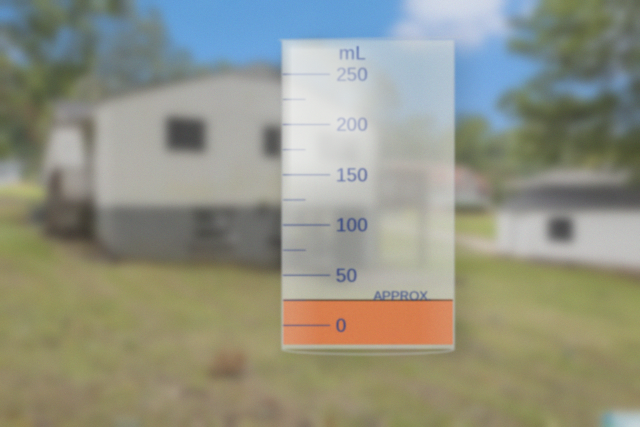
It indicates 25 mL
